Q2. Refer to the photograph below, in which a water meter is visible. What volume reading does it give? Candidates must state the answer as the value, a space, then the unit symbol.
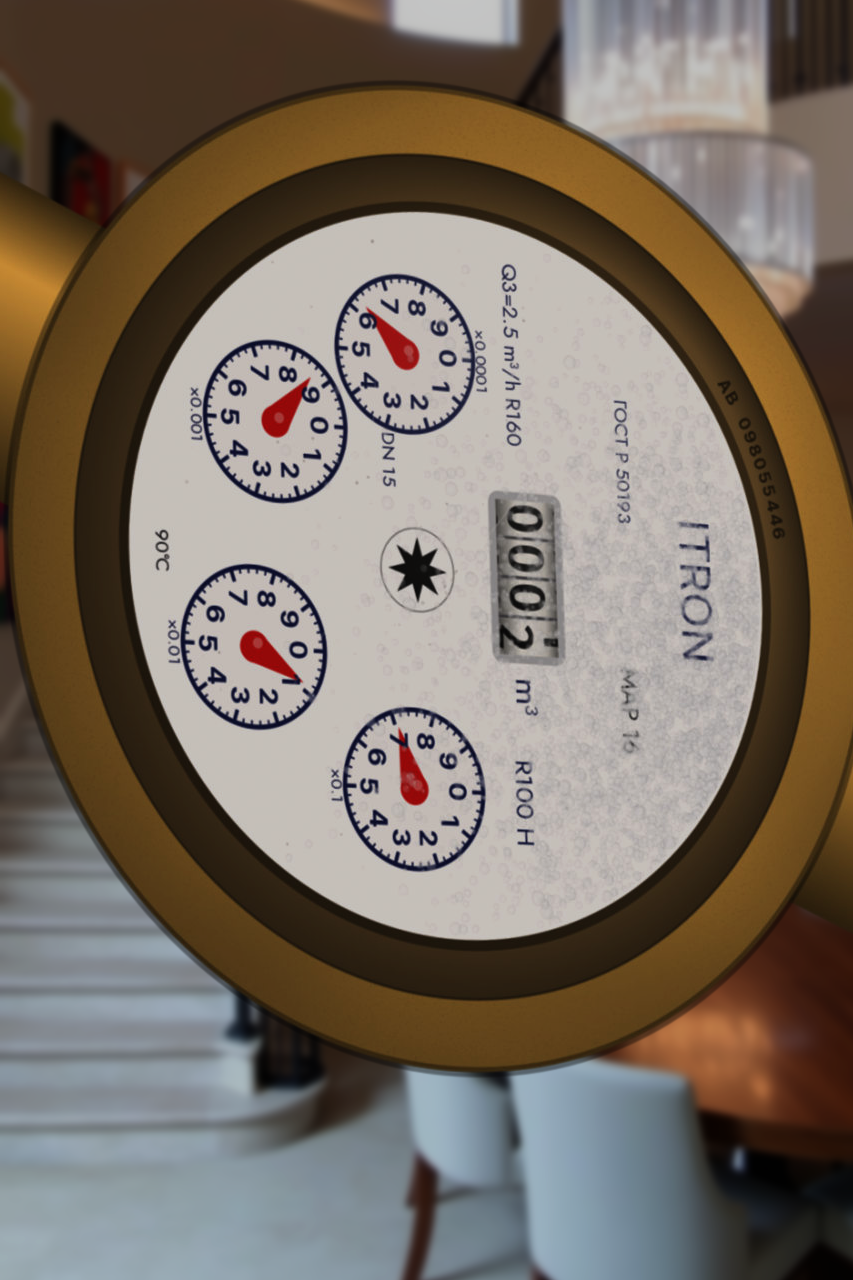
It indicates 1.7086 m³
